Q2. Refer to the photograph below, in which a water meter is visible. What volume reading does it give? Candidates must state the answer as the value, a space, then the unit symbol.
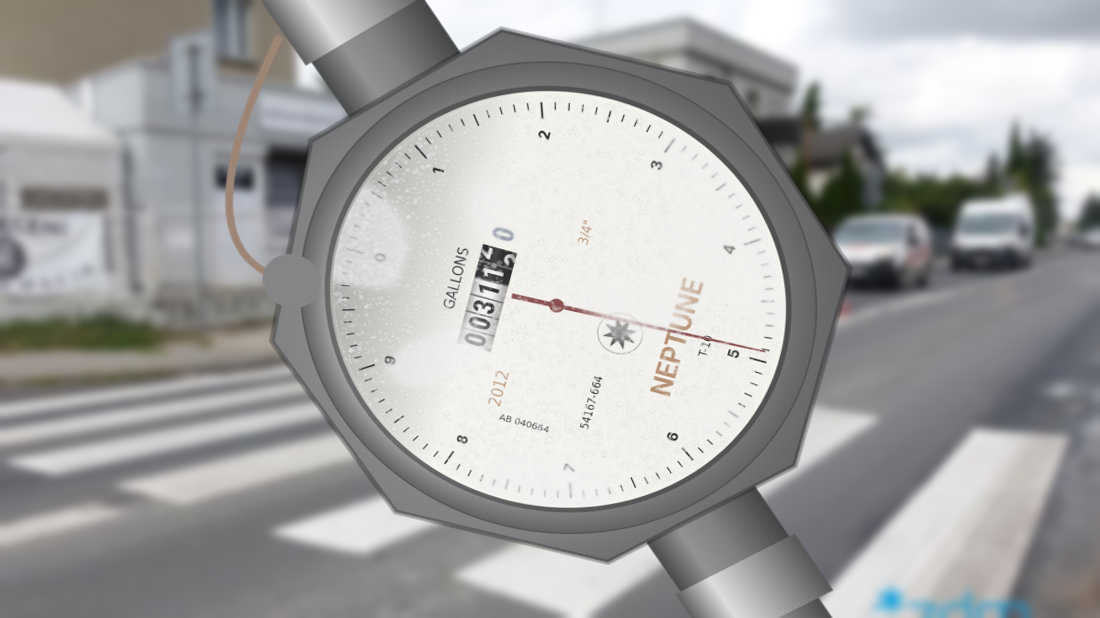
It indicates 31124.9 gal
